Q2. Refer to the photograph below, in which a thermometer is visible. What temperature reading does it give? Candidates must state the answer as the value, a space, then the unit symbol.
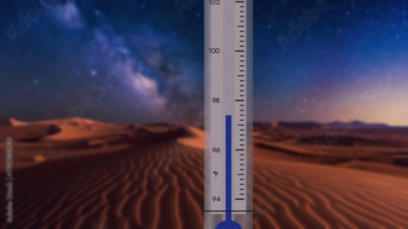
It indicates 97.4 °F
